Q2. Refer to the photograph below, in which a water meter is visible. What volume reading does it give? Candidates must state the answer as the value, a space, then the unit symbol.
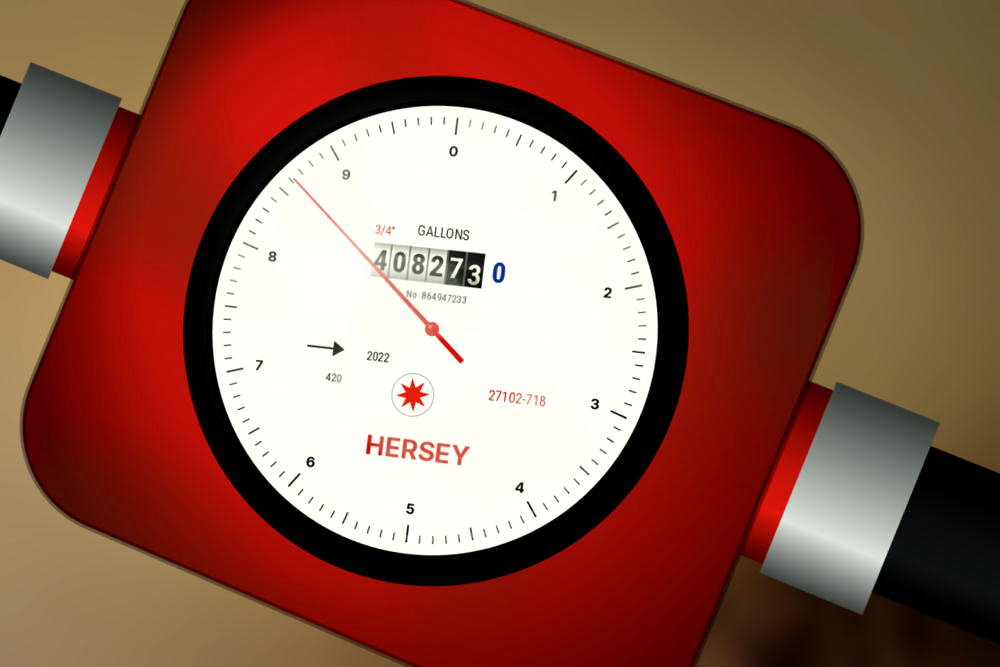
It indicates 4082728.6 gal
